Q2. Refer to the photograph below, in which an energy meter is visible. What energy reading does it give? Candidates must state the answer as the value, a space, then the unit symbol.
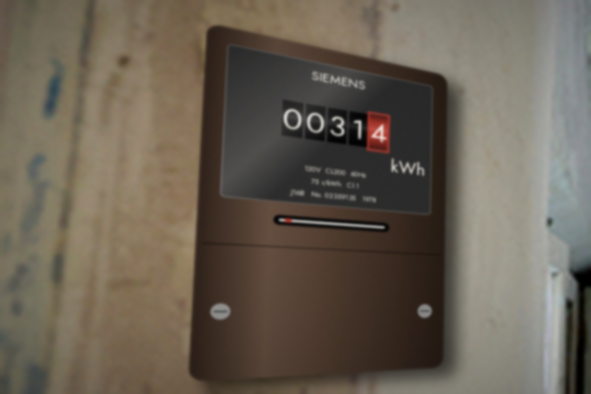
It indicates 31.4 kWh
